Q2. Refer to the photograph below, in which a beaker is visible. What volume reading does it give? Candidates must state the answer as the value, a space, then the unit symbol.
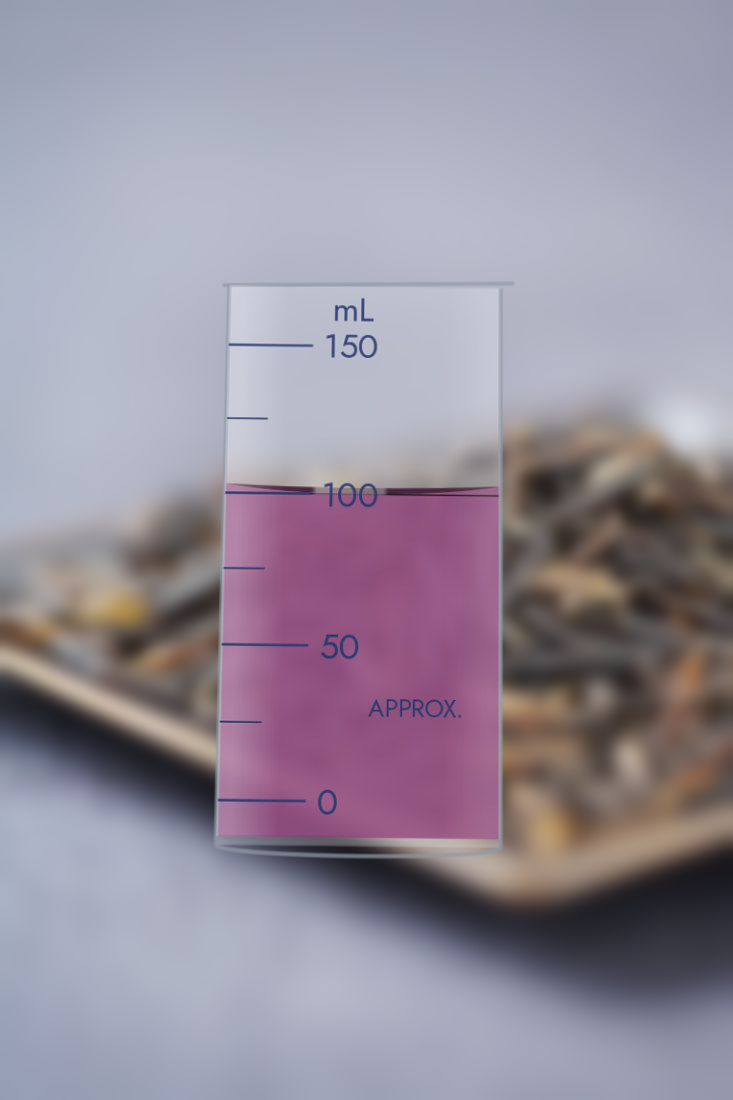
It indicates 100 mL
